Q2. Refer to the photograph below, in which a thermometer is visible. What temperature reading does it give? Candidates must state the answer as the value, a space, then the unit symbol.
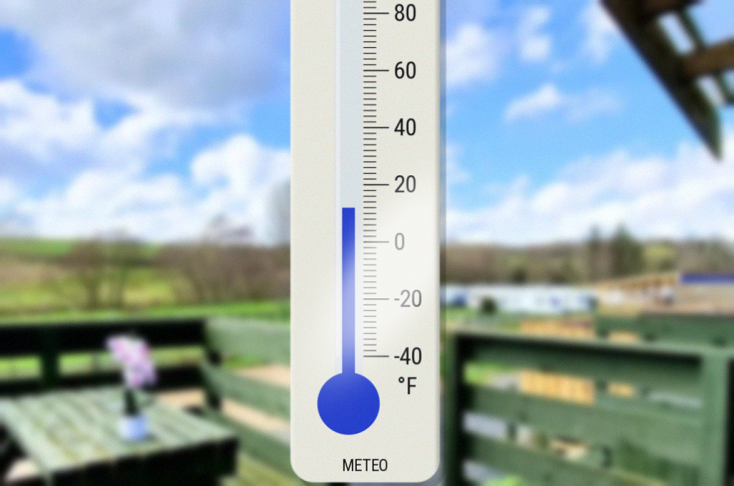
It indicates 12 °F
